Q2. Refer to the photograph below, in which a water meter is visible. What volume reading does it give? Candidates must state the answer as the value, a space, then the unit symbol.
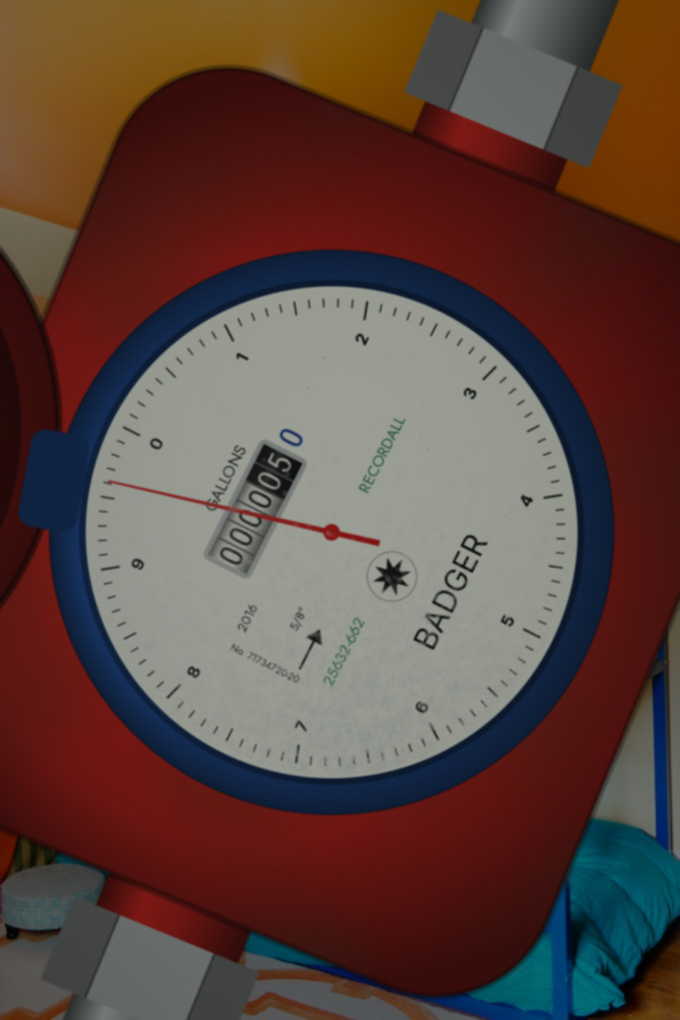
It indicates 49.6 gal
